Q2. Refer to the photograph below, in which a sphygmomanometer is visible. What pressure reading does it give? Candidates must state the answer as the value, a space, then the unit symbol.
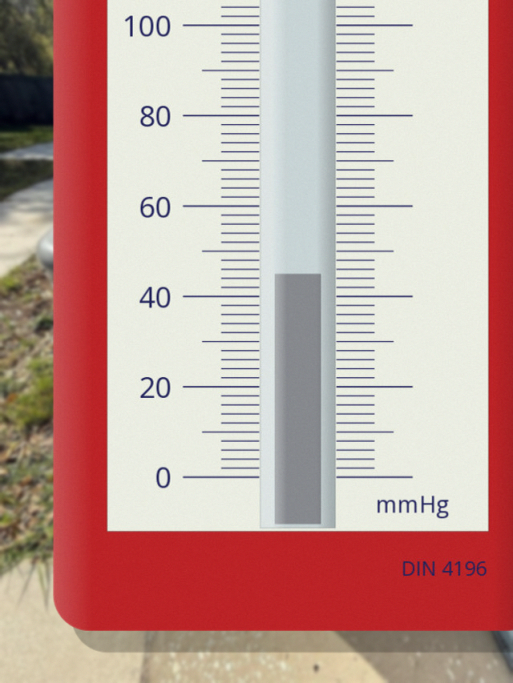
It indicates 45 mmHg
